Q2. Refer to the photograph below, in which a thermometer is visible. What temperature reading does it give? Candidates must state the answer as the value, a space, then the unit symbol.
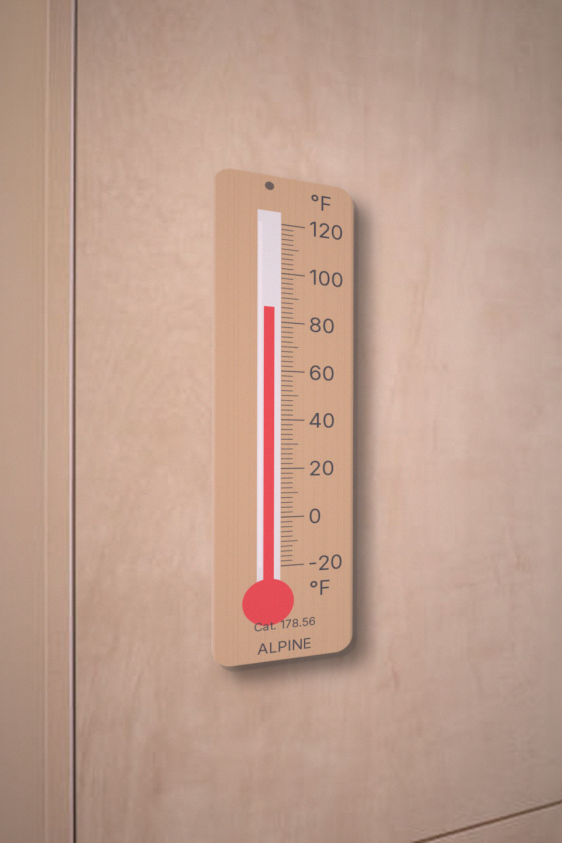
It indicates 86 °F
